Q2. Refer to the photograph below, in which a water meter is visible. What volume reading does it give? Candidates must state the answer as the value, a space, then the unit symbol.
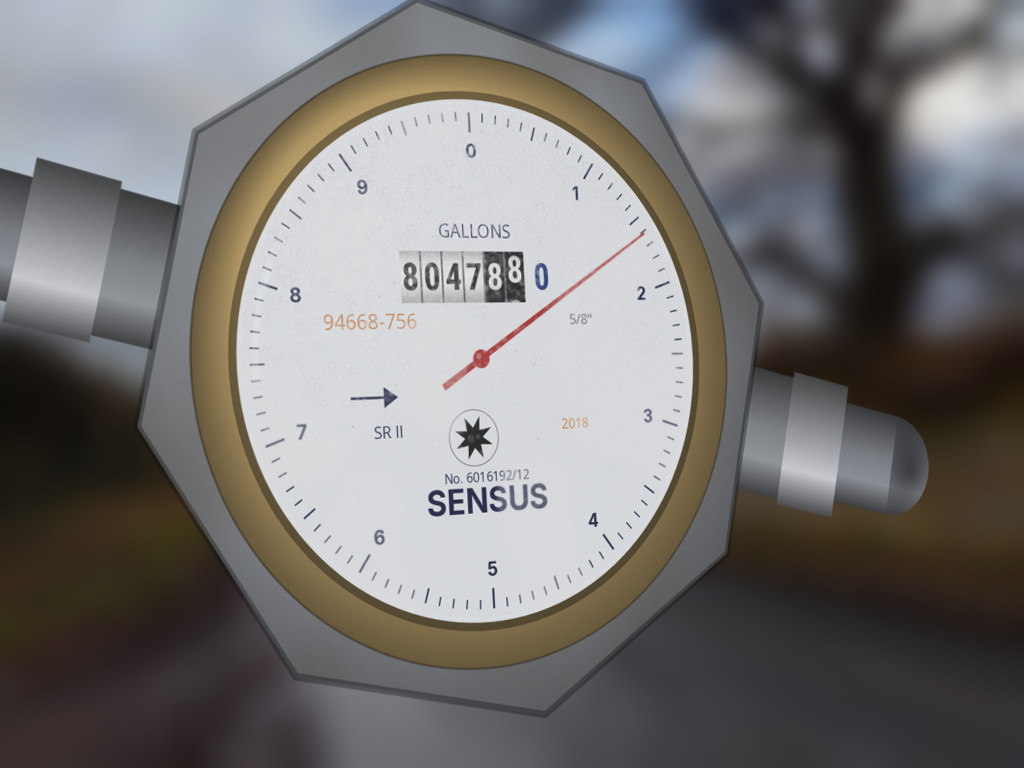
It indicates 8047881.6 gal
